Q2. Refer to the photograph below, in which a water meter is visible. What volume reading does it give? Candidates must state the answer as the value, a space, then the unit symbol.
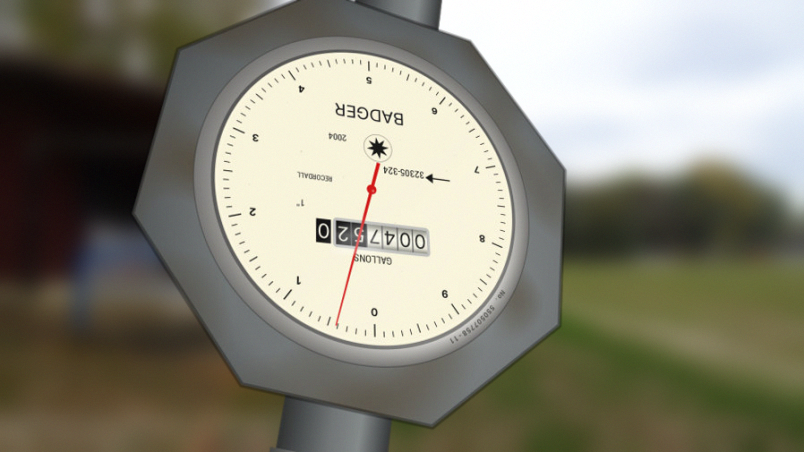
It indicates 47520.4 gal
